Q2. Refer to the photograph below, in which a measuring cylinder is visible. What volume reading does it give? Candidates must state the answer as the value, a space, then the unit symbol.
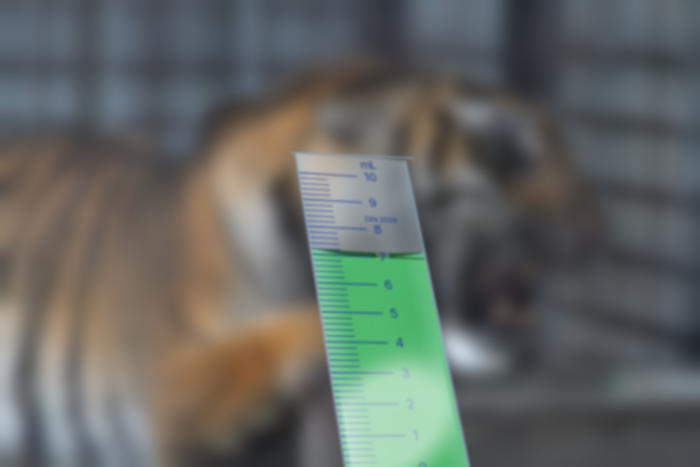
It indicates 7 mL
